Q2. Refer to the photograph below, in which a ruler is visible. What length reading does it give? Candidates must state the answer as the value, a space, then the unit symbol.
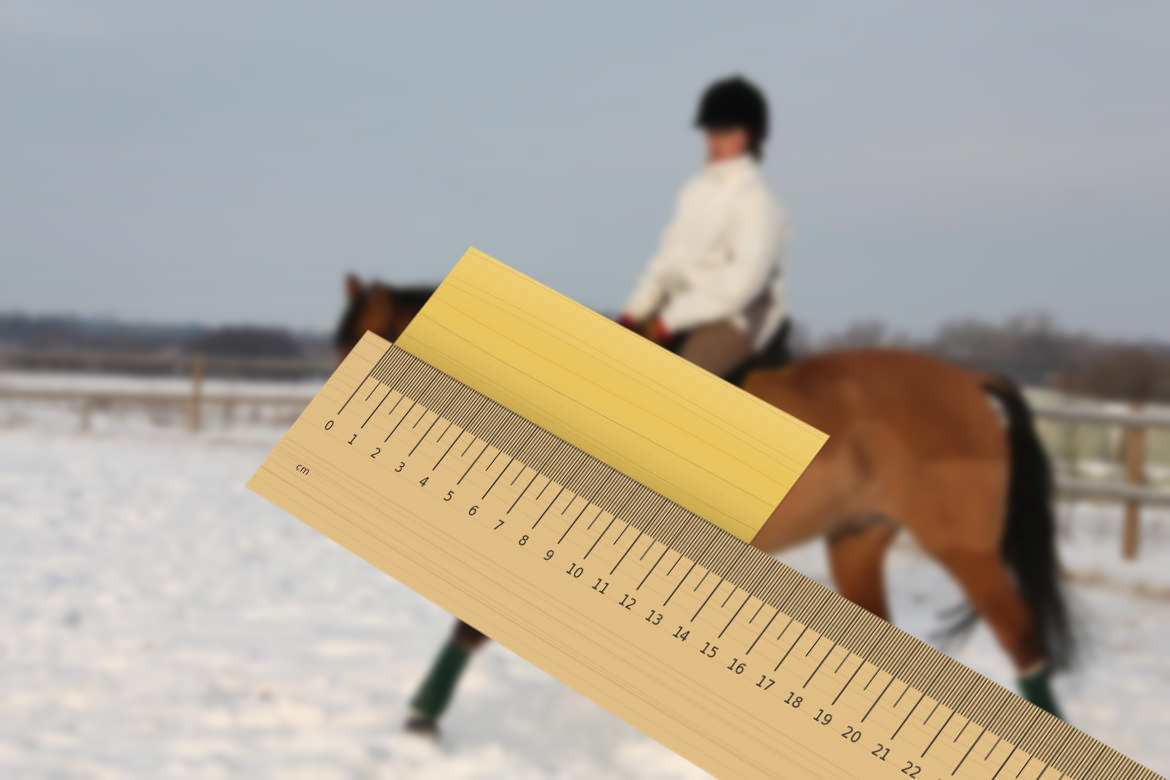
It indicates 14 cm
